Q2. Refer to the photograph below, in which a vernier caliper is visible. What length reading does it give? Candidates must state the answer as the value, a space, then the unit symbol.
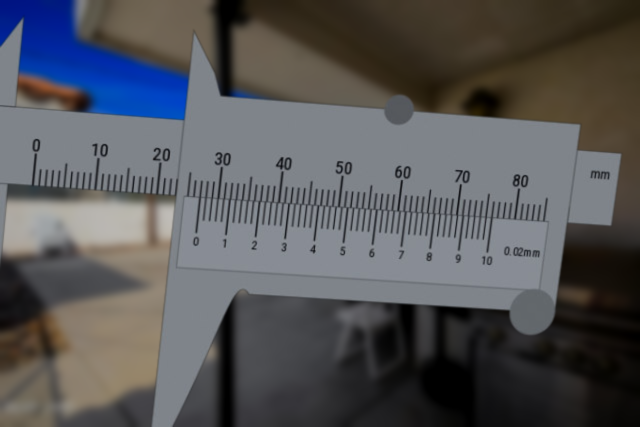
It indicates 27.0 mm
